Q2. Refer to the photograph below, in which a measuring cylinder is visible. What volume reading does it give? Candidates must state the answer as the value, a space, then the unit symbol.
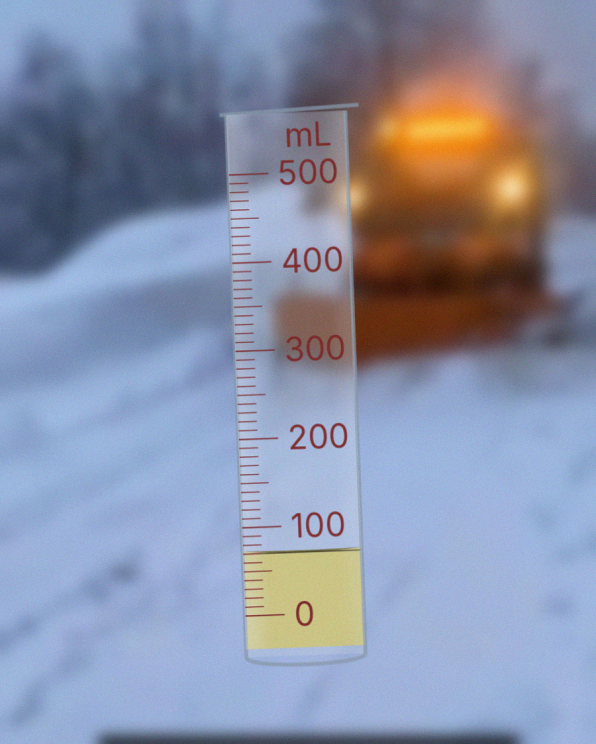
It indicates 70 mL
